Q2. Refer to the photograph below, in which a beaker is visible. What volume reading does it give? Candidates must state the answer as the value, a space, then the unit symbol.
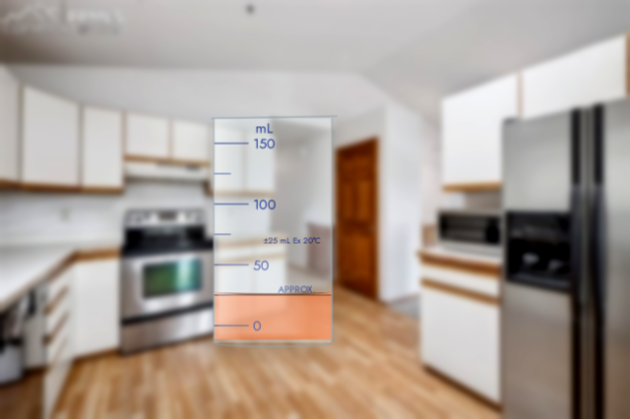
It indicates 25 mL
